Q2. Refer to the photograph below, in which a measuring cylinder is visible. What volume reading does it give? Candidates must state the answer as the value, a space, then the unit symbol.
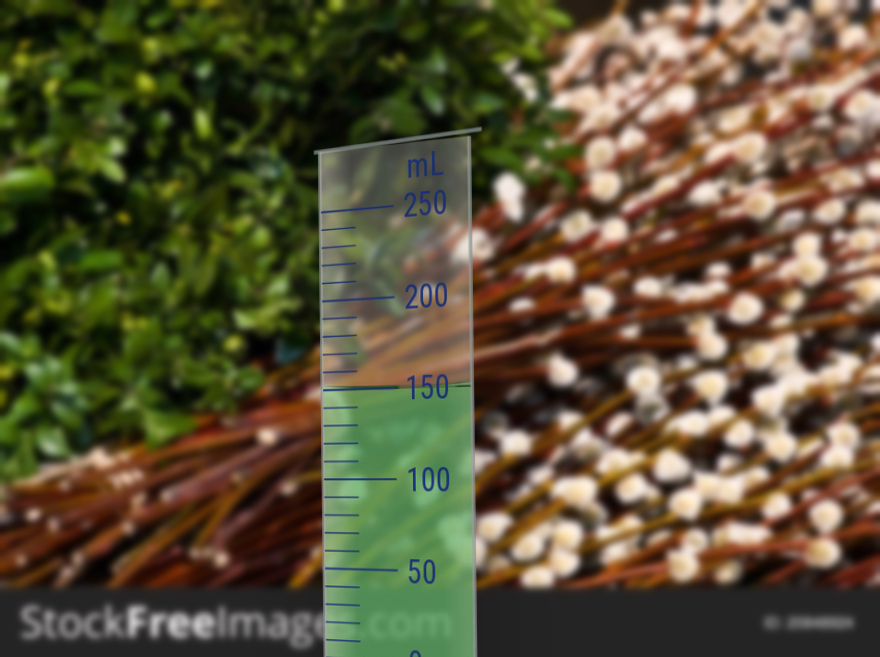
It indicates 150 mL
